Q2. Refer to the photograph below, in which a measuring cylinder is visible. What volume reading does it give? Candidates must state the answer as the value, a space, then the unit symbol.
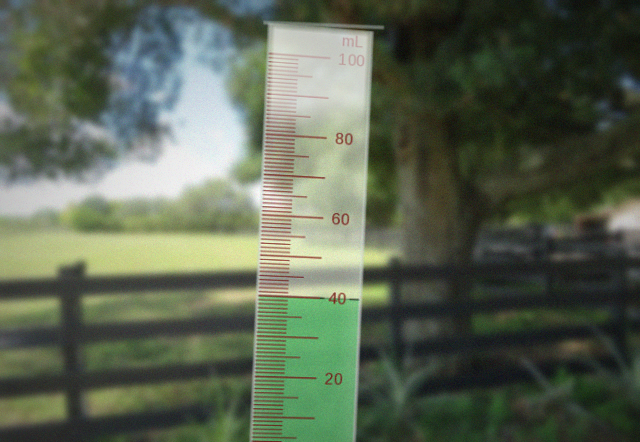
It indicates 40 mL
